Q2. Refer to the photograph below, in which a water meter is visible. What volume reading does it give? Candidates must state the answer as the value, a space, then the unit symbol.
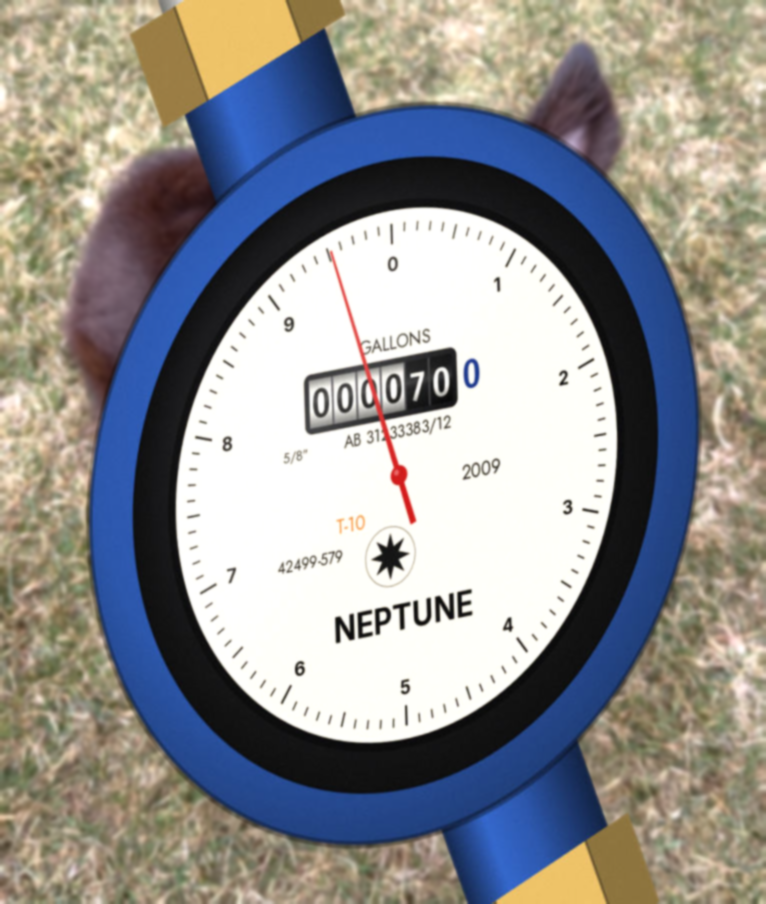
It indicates 699.5 gal
